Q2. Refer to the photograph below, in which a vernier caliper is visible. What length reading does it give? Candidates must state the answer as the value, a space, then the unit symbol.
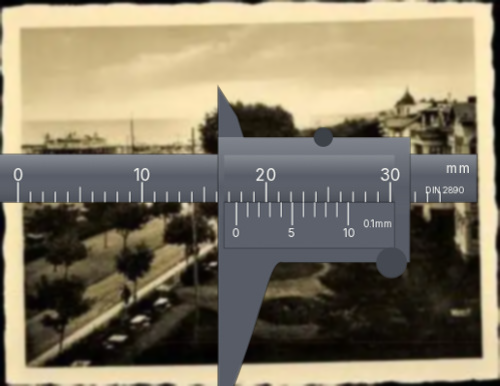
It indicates 17.6 mm
